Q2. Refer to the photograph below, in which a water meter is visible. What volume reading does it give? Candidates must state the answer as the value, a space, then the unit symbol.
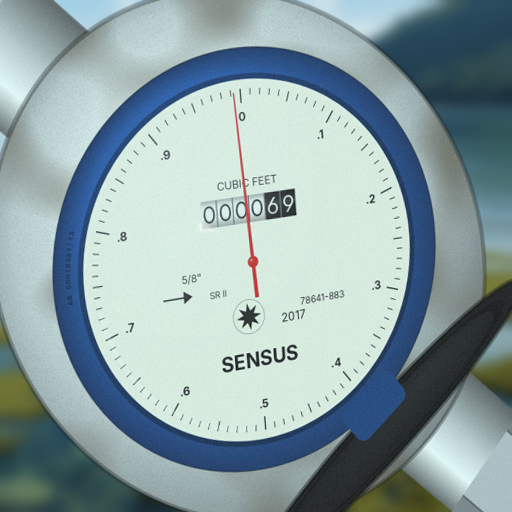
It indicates 68.99 ft³
